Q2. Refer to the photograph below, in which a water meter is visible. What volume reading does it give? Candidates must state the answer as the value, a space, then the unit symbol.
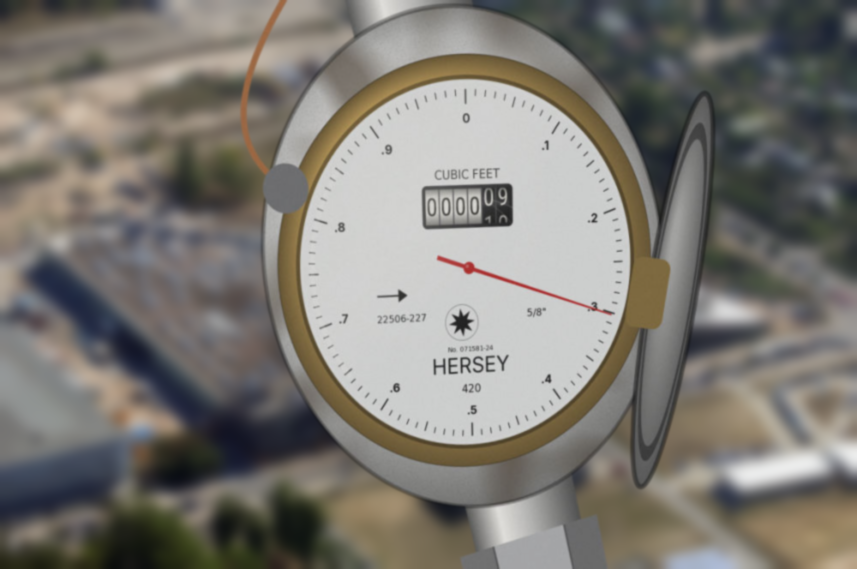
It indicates 9.30 ft³
